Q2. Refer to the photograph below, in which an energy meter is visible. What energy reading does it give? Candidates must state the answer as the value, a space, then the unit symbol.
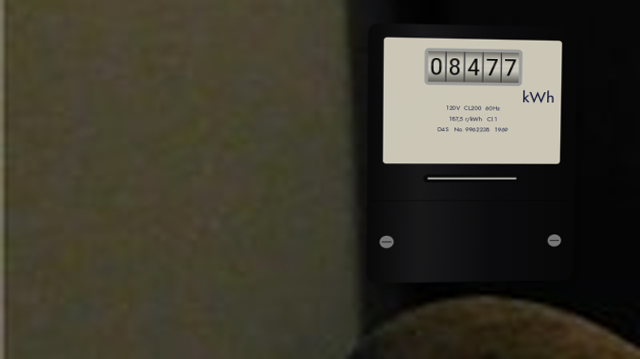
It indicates 8477 kWh
